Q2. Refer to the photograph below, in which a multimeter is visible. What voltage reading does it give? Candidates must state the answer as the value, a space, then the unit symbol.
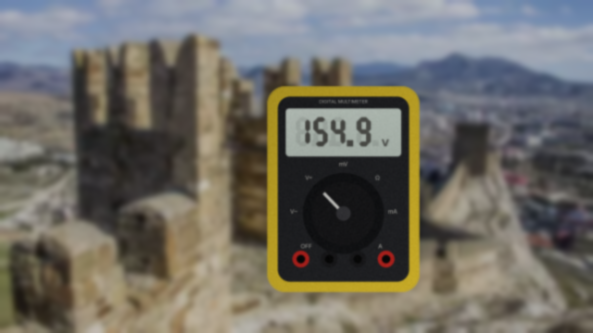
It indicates 154.9 V
